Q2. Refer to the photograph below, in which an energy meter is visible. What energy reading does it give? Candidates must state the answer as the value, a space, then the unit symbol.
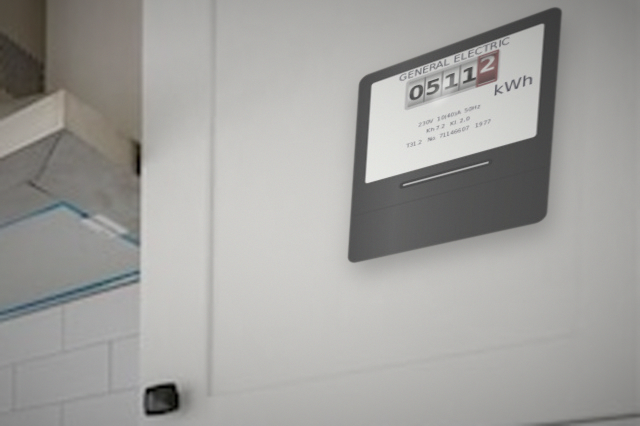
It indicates 511.2 kWh
